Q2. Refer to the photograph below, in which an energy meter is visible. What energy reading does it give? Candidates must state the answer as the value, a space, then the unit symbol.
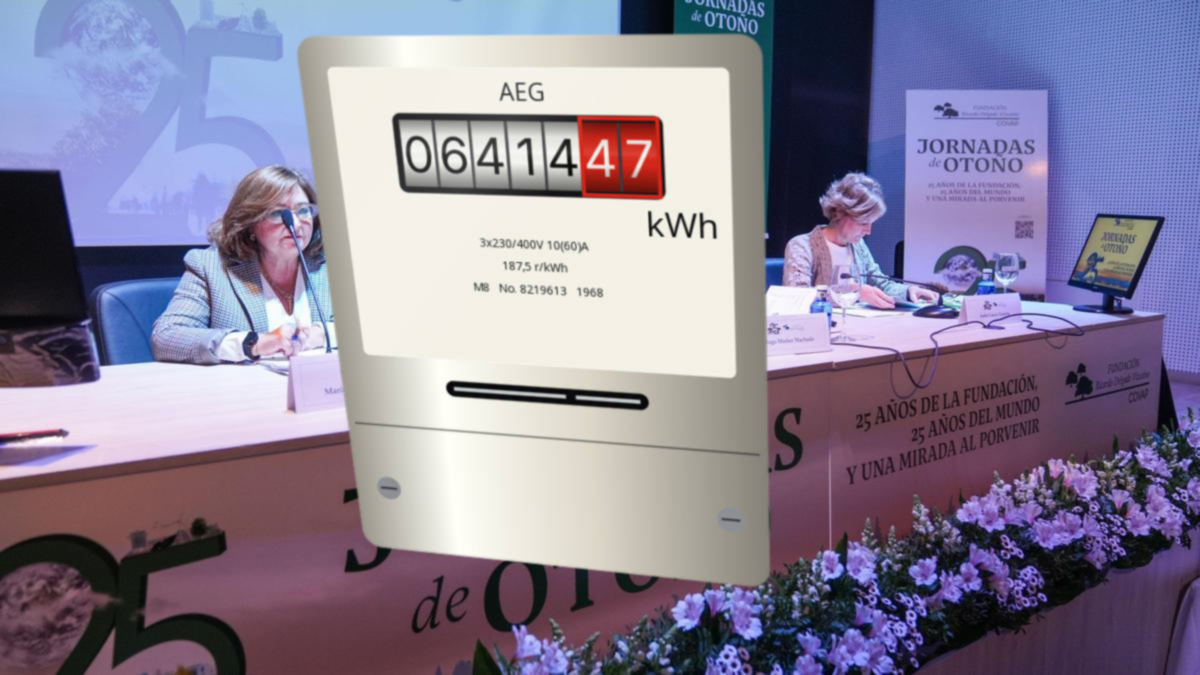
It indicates 6414.47 kWh
